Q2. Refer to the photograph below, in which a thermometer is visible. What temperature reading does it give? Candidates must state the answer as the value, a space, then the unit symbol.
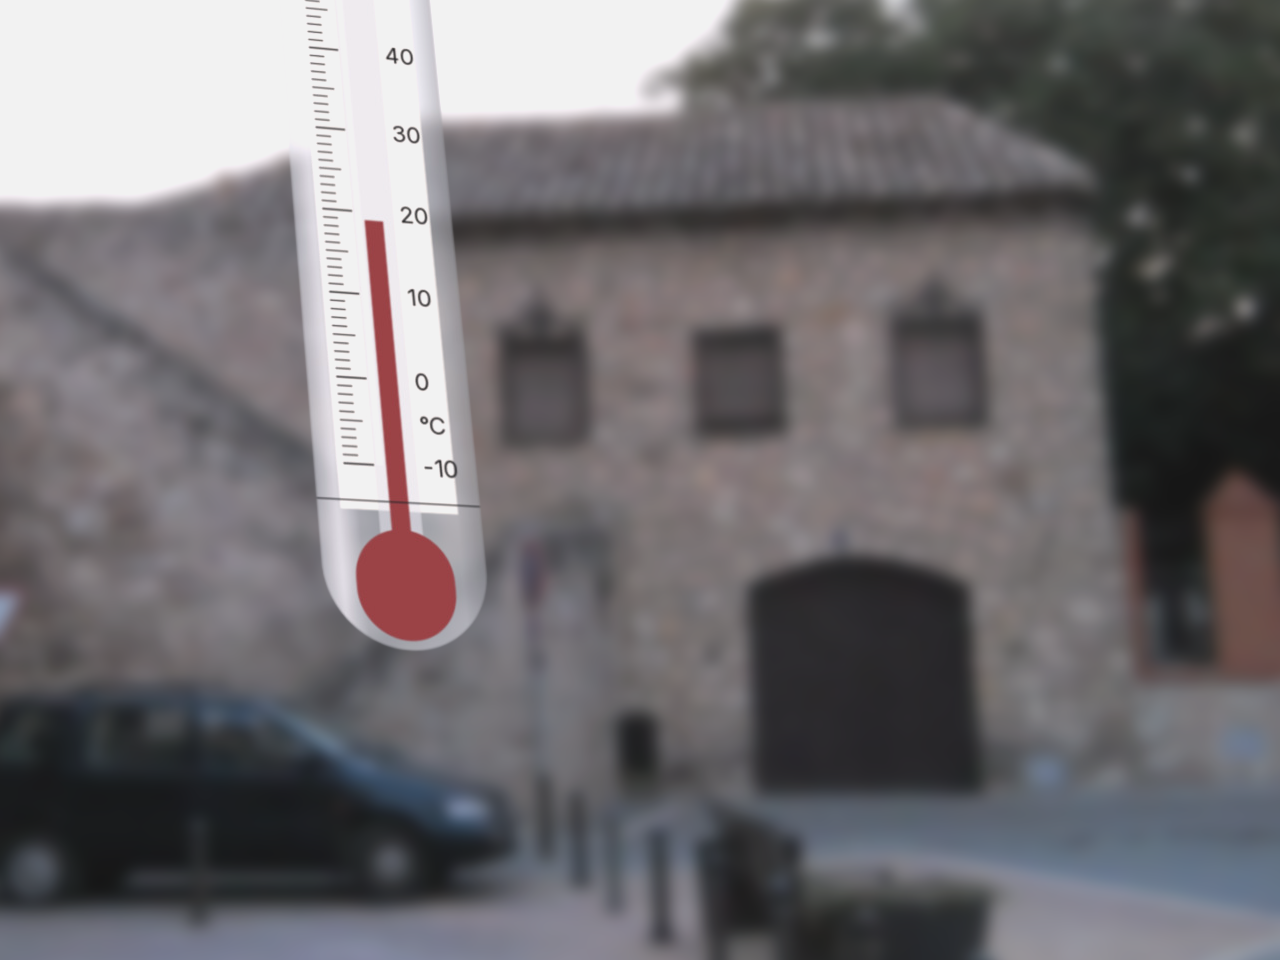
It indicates 19 °C
